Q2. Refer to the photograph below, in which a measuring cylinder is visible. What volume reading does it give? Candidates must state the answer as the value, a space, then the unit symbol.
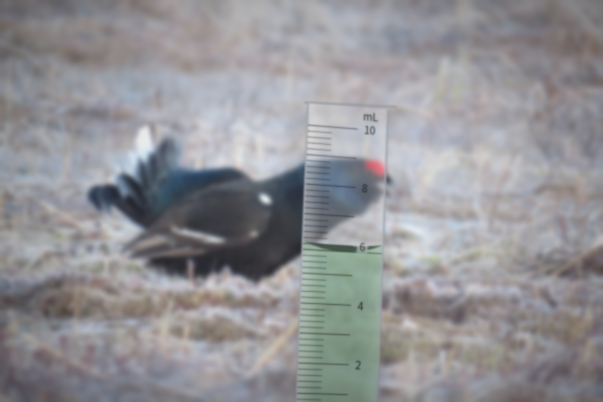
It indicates 5.8 mL
